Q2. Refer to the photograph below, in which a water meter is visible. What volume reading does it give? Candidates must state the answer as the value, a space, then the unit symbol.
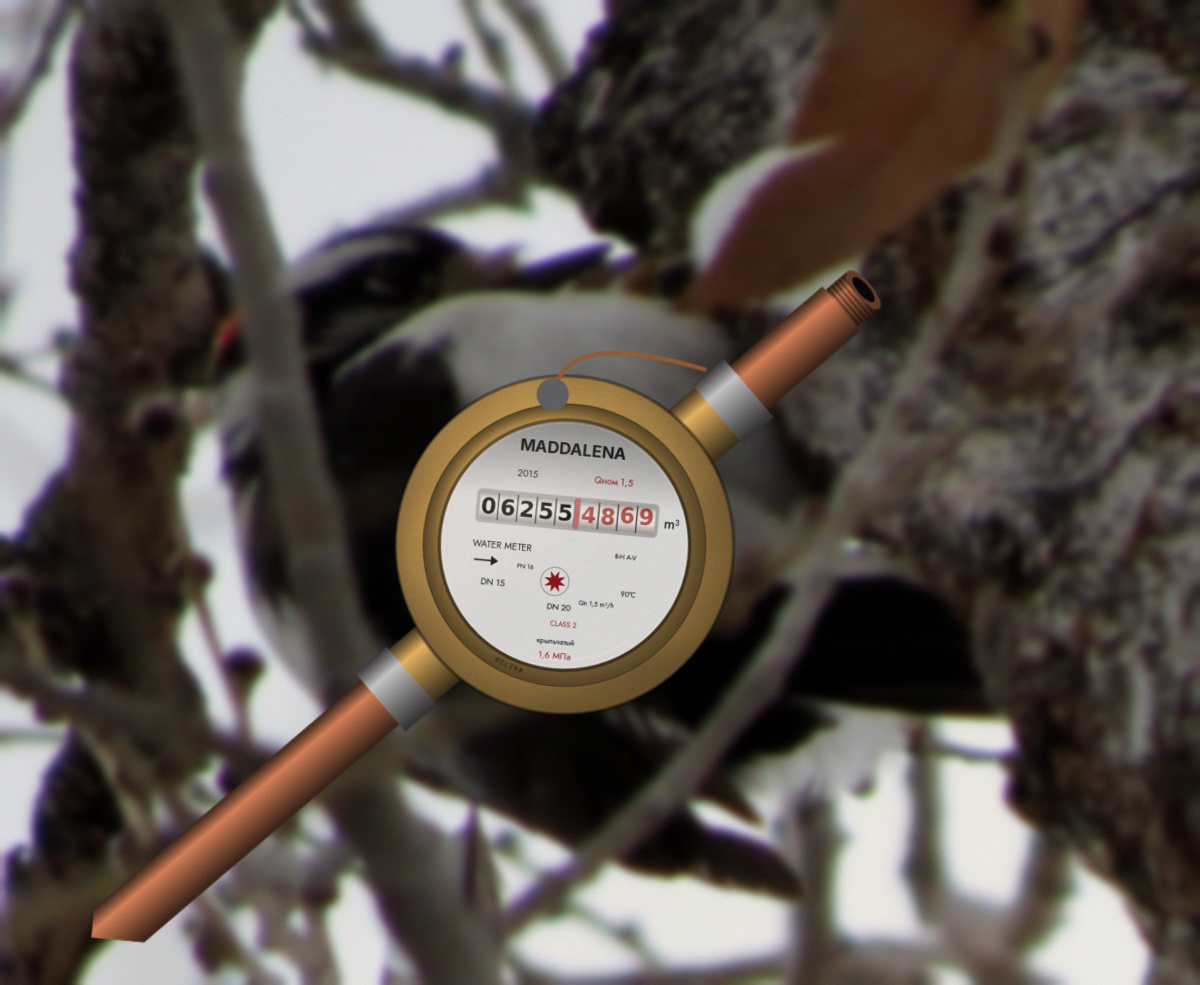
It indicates 6255.4869 m³
